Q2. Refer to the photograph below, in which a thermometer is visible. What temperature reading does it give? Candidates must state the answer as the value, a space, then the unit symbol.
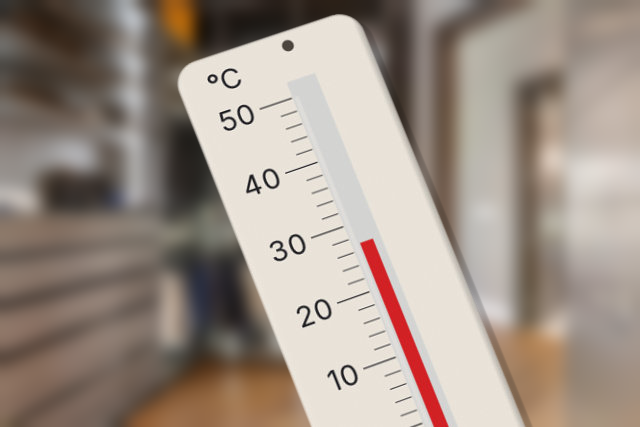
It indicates 27 °C
